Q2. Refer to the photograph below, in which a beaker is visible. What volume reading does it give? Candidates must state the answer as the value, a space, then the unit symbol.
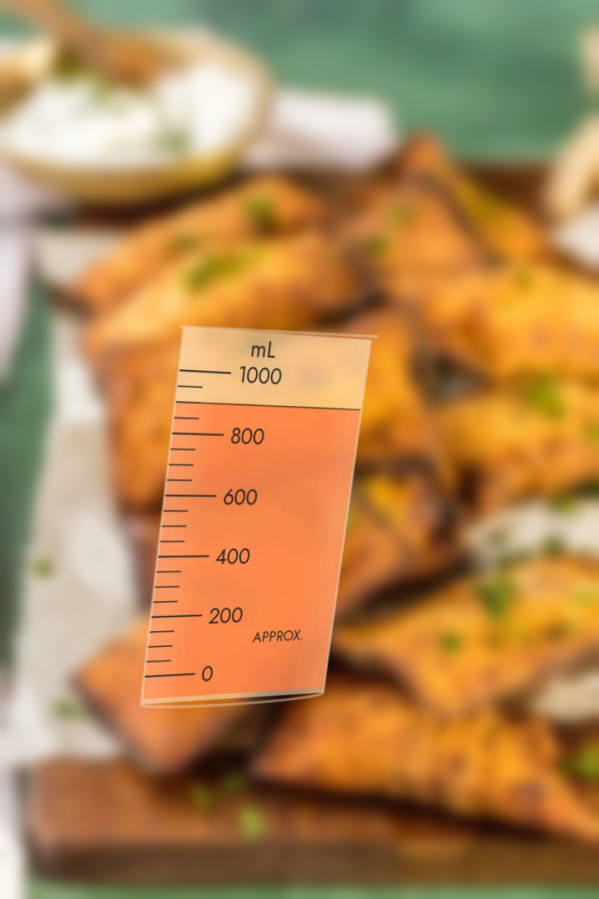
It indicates 900 mL
